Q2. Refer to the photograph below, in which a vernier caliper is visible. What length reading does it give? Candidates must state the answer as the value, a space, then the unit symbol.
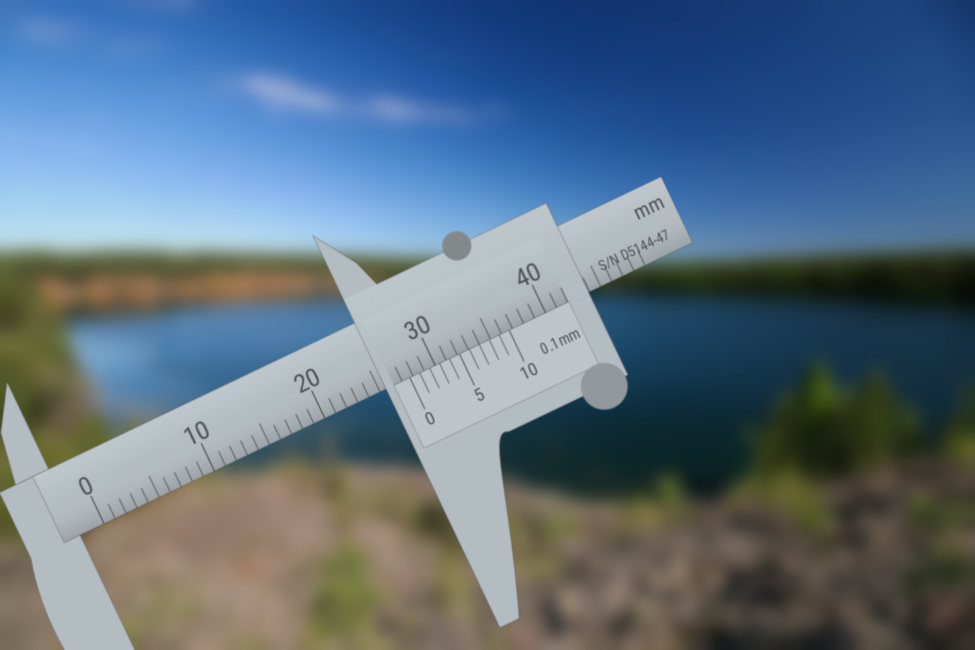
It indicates 27.7 mm
